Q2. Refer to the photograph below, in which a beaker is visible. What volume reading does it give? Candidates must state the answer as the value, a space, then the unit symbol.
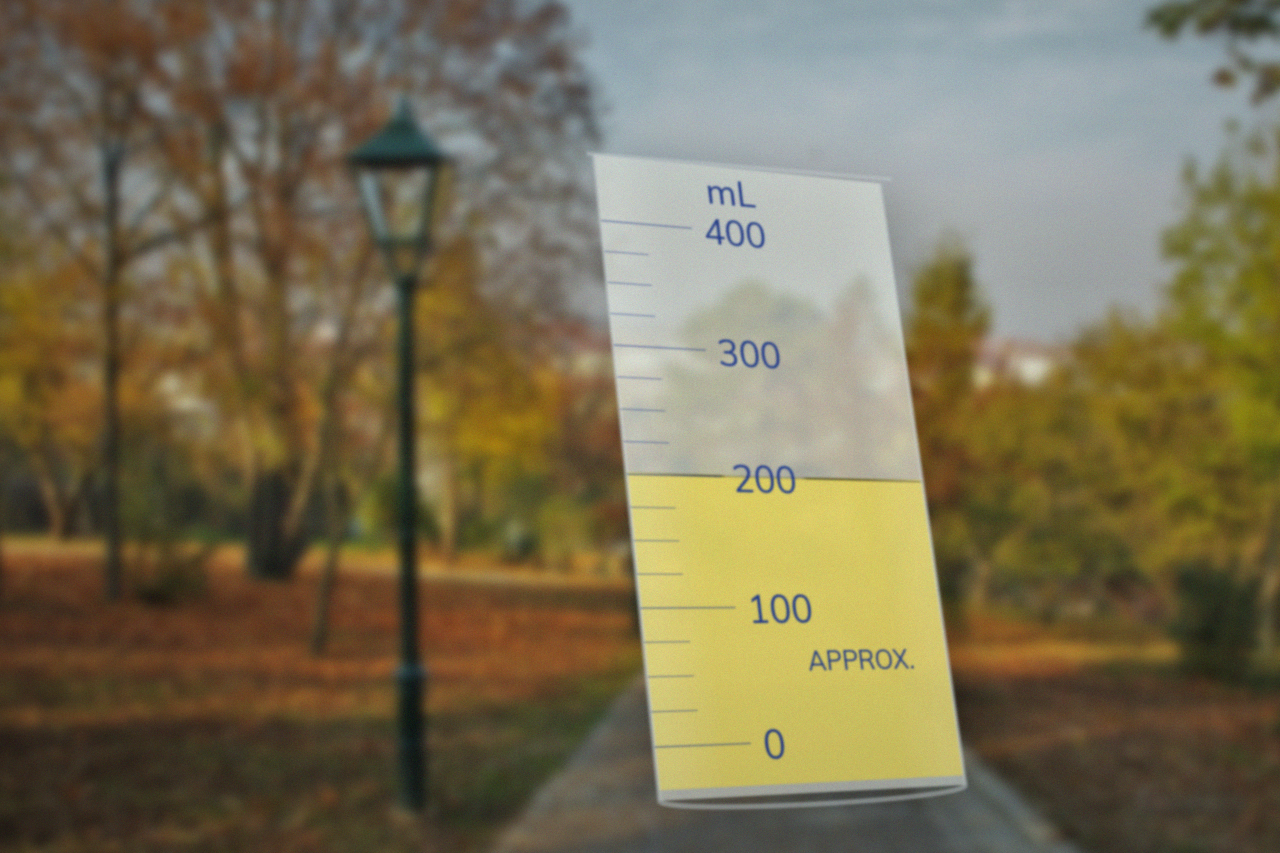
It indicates 200 mL
